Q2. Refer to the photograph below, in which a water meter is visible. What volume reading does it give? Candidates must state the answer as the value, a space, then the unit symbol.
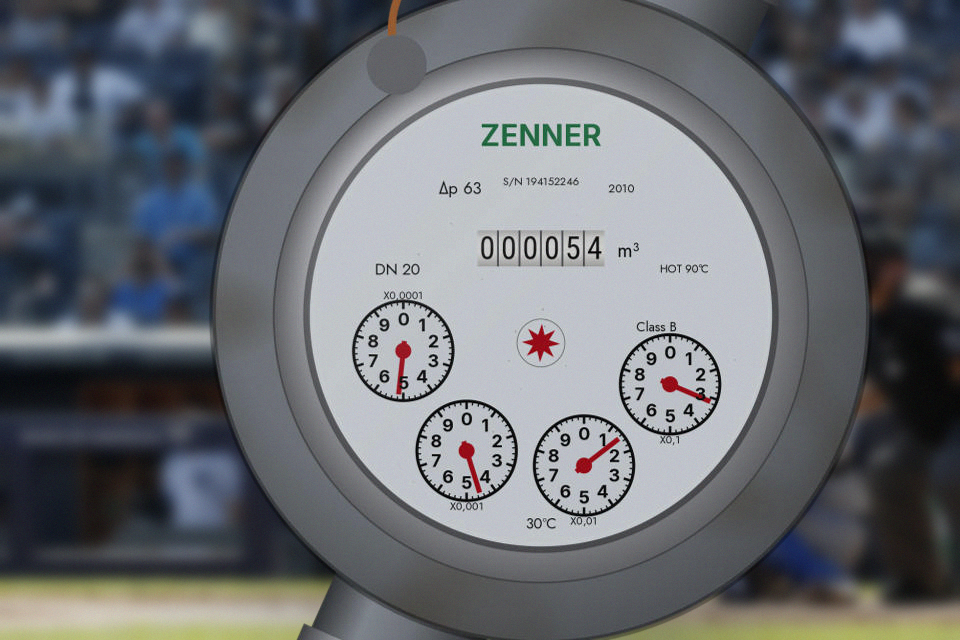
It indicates 54.3145 m³
